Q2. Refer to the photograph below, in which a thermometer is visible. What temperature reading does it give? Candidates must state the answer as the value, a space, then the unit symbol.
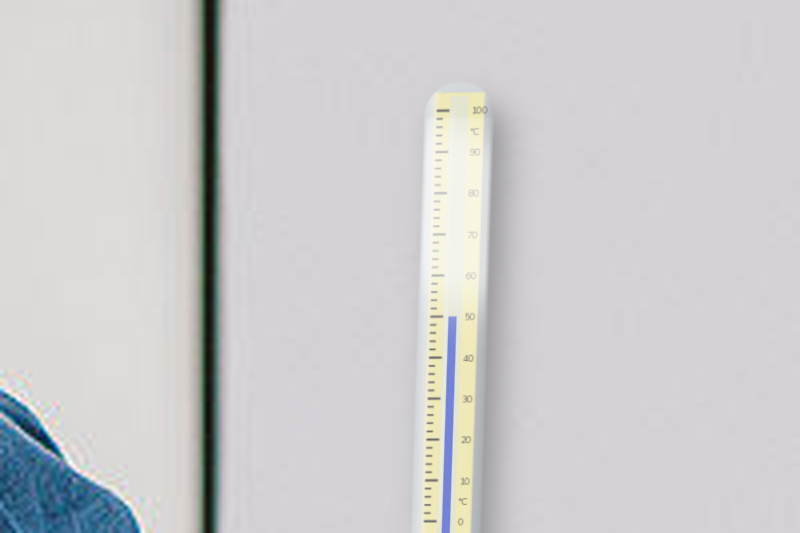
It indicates 50 °C
